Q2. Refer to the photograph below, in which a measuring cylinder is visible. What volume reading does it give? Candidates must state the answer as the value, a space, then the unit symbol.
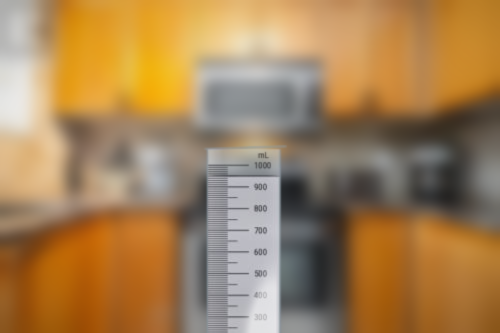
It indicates 950 mL
